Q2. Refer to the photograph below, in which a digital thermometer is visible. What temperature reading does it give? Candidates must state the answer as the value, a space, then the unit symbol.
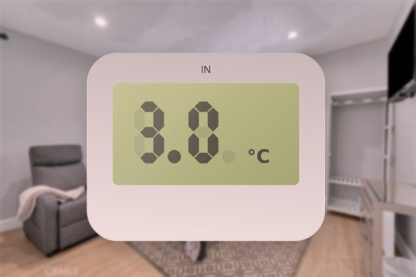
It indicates 3.0 °C
